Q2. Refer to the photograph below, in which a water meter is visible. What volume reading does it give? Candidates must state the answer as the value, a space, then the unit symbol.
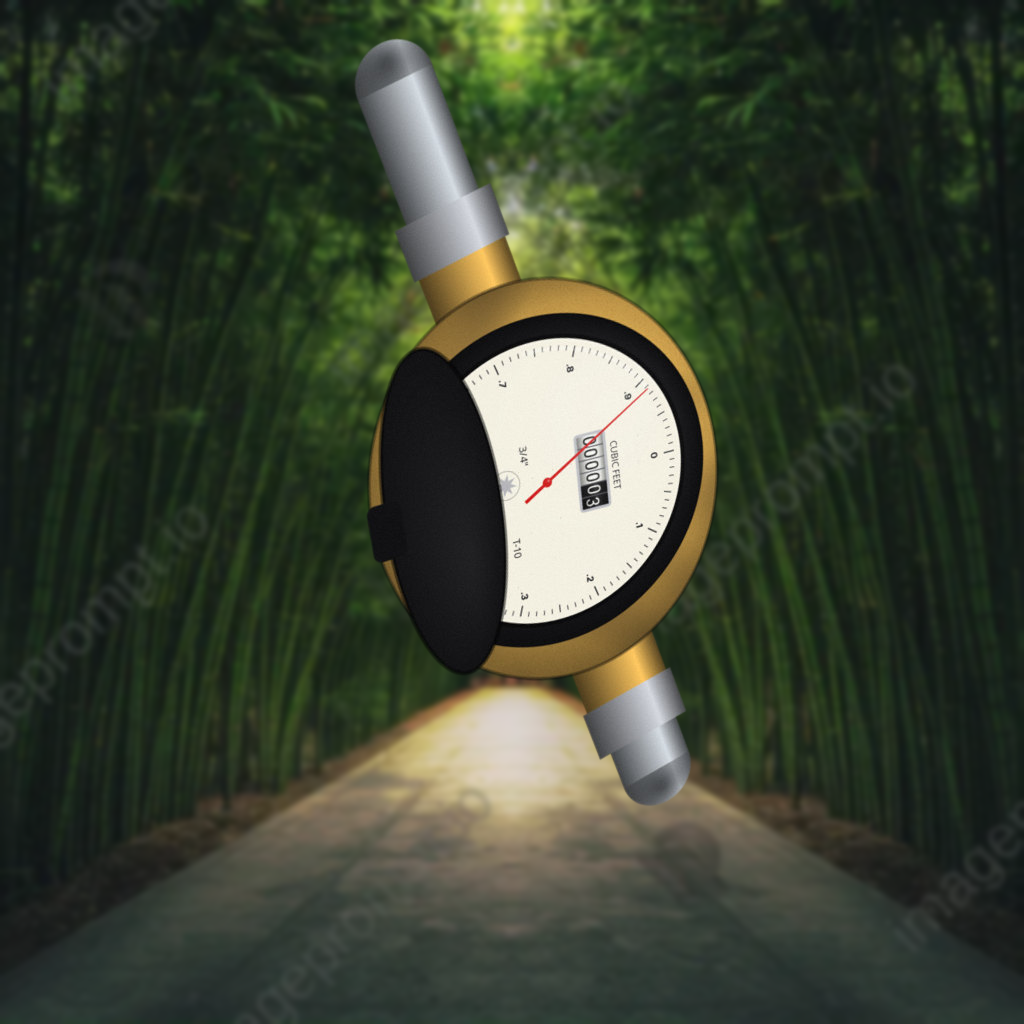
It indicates 2.91 ft³
